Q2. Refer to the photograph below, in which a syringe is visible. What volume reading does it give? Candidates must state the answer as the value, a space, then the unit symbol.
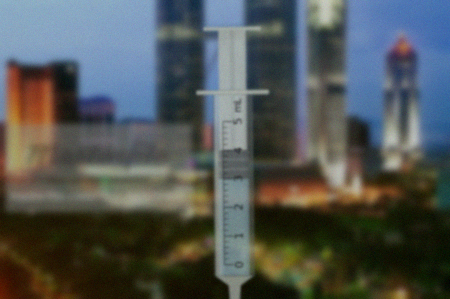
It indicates 3 mL
